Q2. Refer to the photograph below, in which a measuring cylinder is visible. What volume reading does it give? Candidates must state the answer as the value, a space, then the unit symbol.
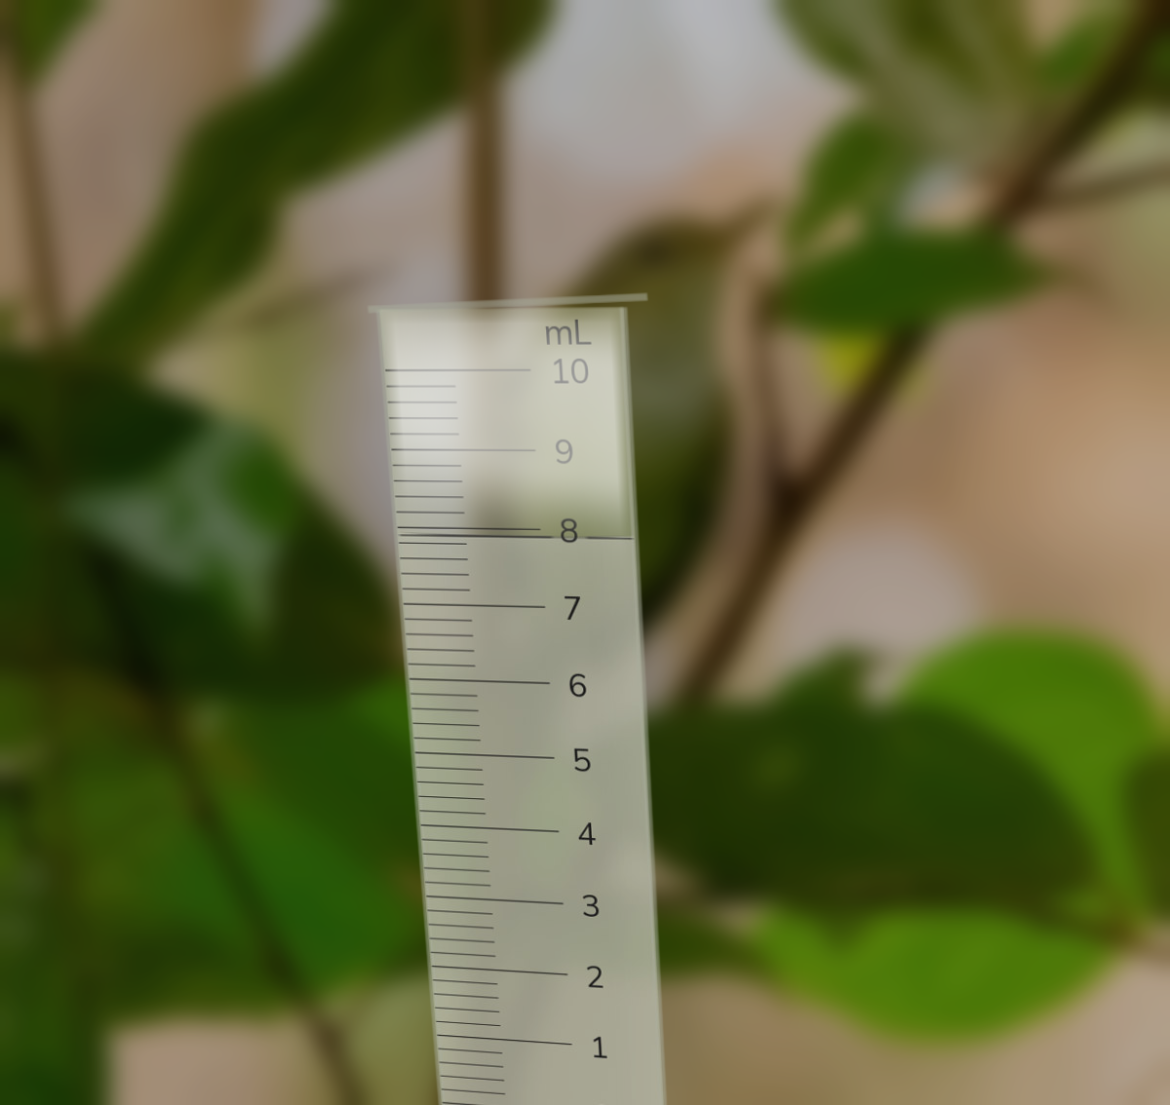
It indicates 7.9 mL
